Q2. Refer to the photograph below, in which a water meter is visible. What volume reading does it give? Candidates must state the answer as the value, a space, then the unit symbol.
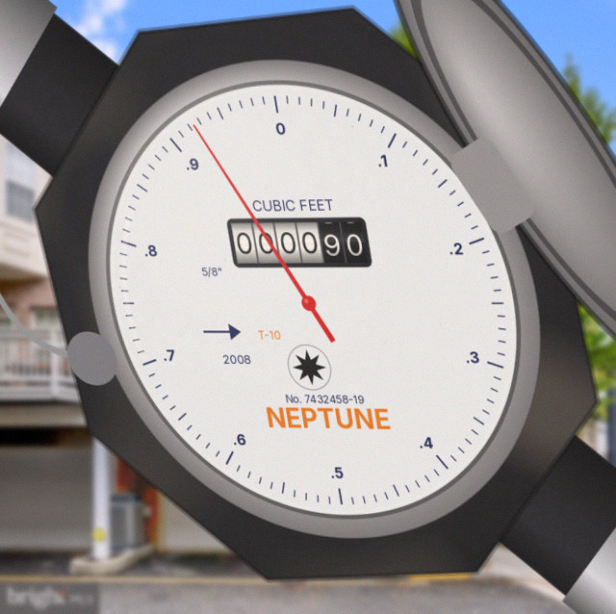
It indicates 89.92 ft³
